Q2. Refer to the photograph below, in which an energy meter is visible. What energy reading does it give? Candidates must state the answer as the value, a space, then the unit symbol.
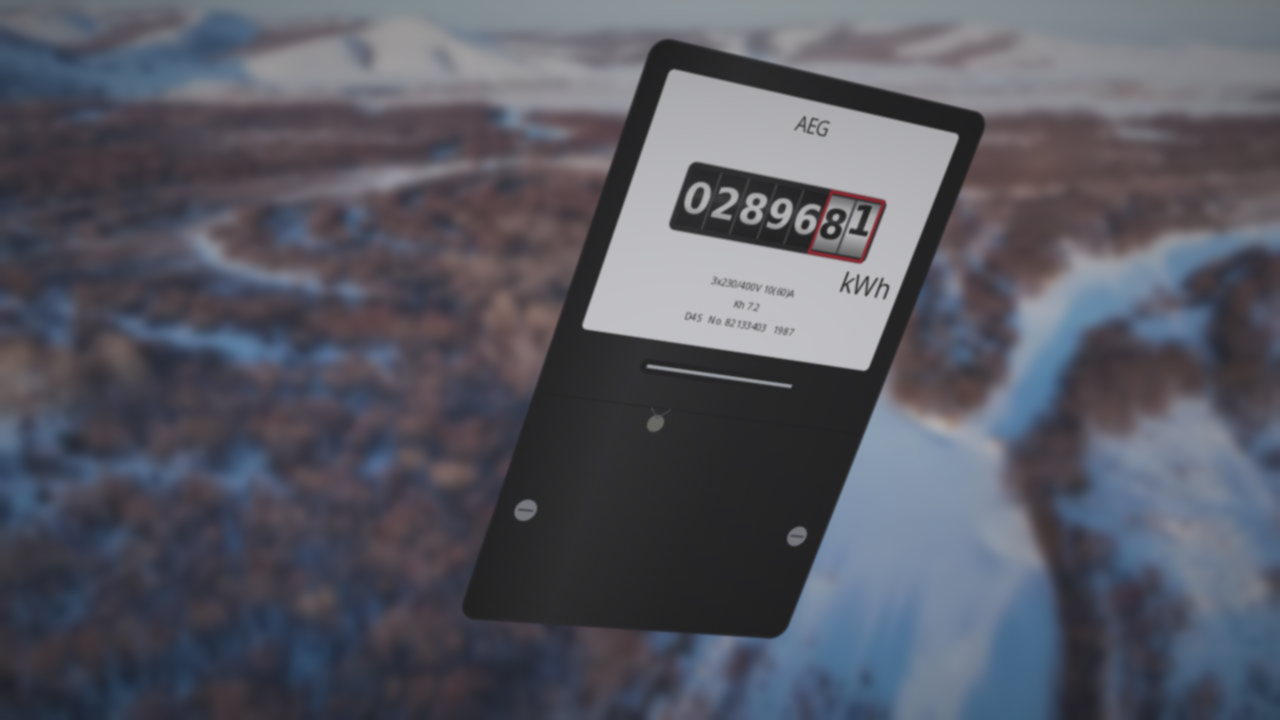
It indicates 2896.81 kWh
